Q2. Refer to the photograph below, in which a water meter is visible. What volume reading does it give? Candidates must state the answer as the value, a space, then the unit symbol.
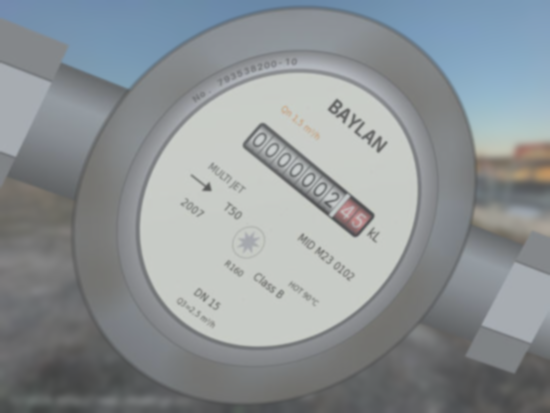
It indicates 2.45 kL
